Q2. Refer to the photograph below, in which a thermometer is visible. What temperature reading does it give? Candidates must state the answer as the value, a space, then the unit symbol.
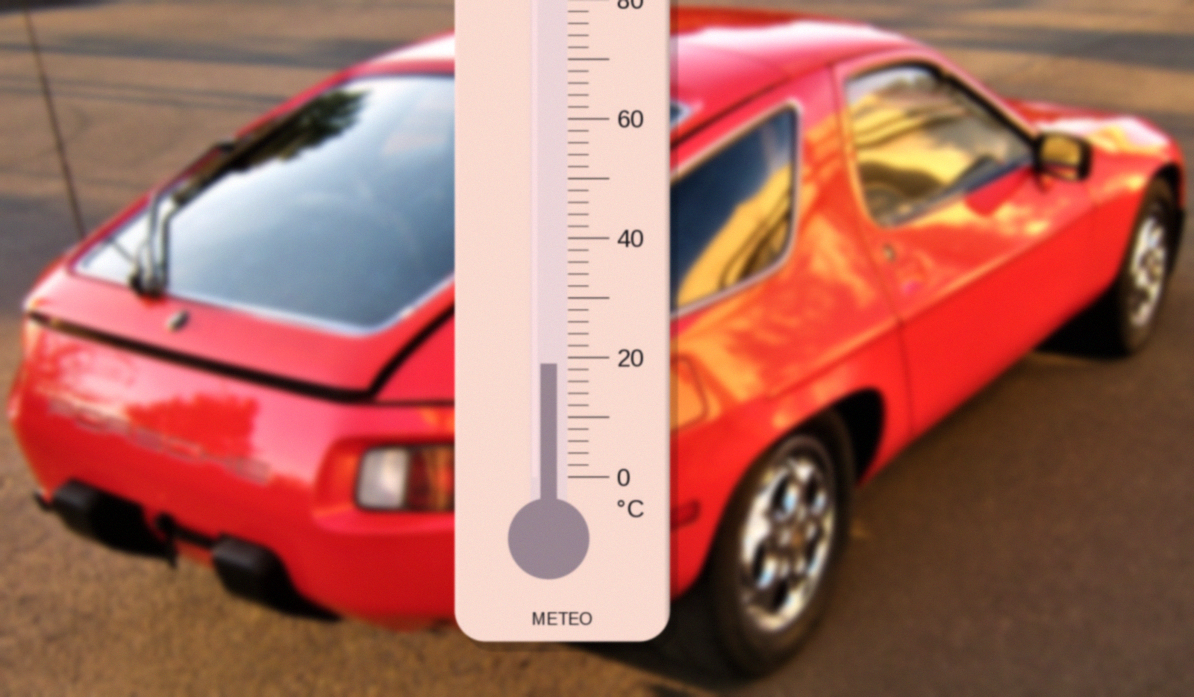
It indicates 19 °C
